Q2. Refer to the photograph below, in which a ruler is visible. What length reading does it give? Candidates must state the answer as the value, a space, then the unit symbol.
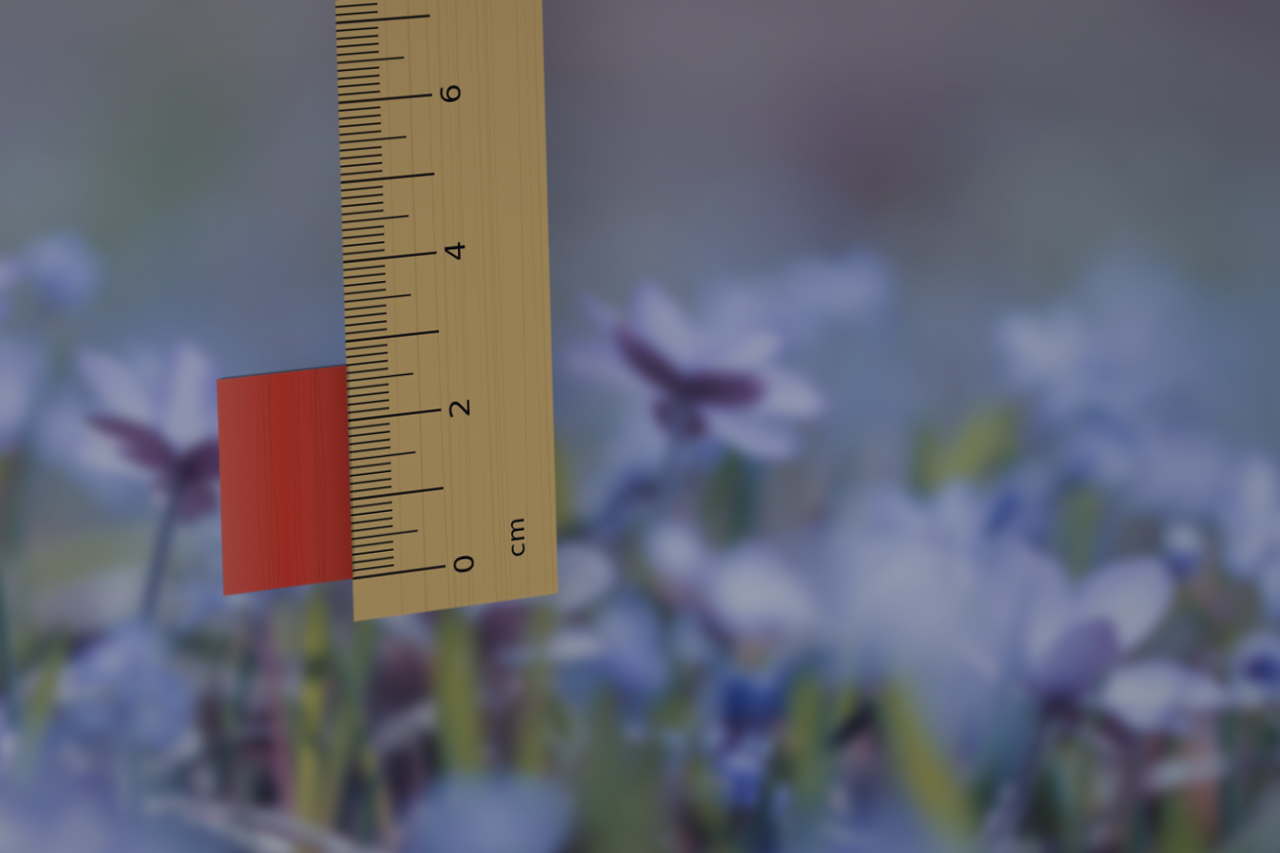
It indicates 2.7 cm
